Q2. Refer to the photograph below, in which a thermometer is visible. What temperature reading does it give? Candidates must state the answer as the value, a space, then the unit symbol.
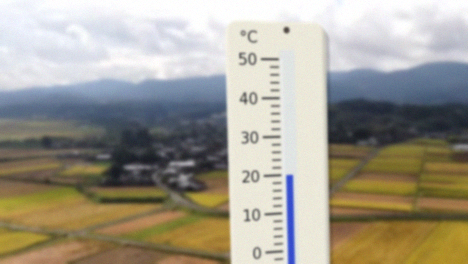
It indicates 20 °C
